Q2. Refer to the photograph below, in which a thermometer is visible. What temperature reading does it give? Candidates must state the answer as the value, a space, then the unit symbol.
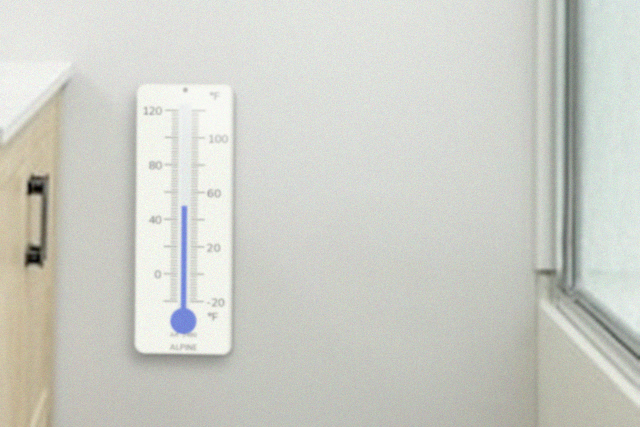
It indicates 50 °F
